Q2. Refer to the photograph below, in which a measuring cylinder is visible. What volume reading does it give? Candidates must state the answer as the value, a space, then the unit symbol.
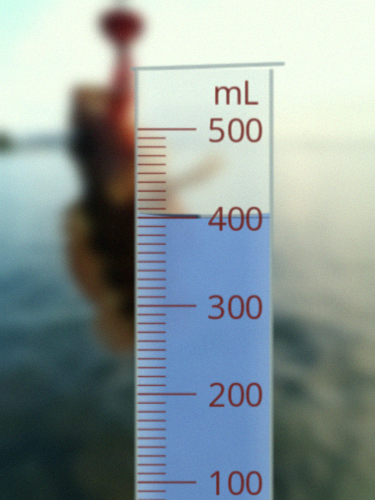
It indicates 400 mL
